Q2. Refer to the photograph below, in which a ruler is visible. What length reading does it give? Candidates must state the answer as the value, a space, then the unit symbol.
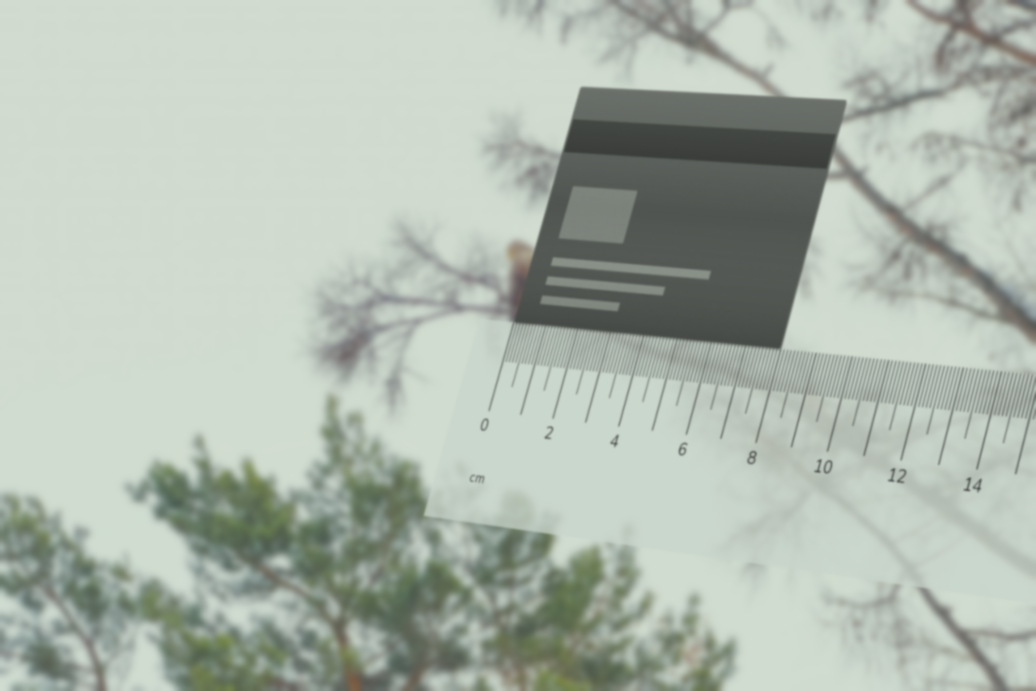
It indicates 8 cm
